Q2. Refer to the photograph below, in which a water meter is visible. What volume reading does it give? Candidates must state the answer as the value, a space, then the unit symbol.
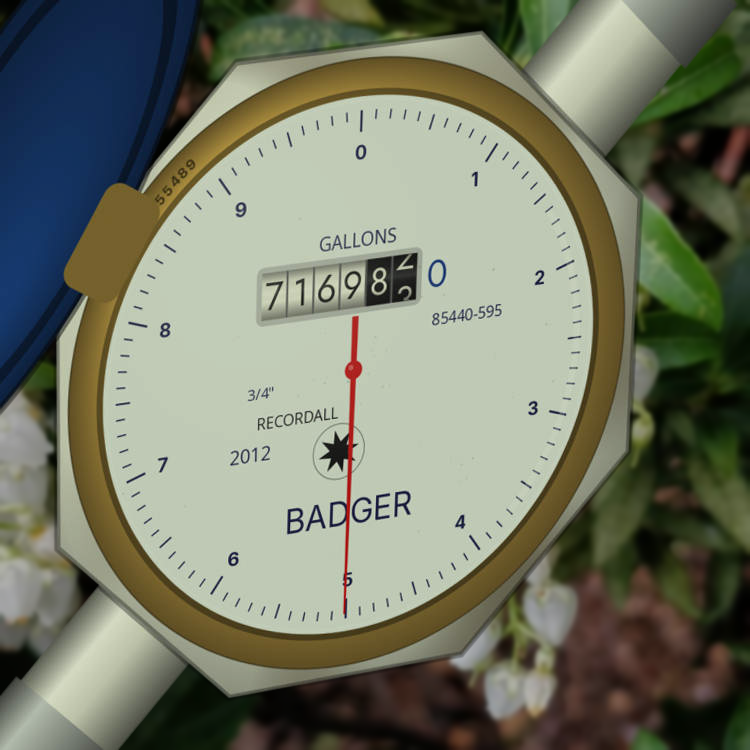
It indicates 7169825.0 gal
